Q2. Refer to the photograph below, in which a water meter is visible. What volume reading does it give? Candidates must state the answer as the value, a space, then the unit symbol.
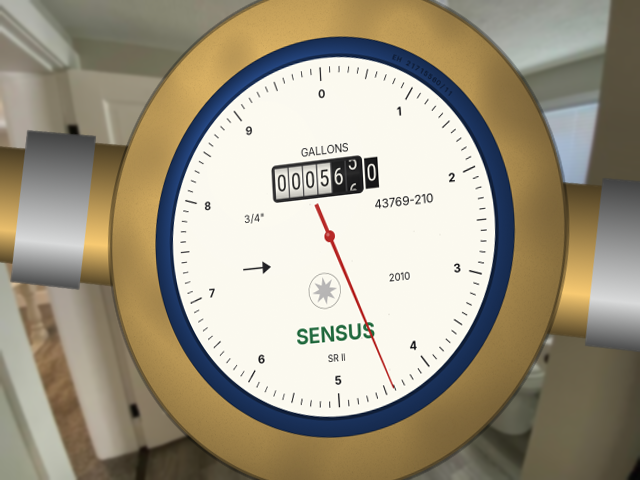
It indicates 5654.4 gal
